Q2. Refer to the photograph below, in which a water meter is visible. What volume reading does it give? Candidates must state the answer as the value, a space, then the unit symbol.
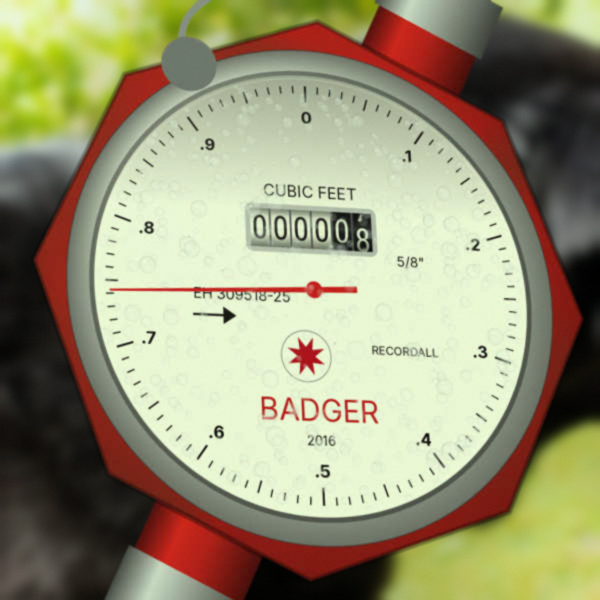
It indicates 7.74 ft³
